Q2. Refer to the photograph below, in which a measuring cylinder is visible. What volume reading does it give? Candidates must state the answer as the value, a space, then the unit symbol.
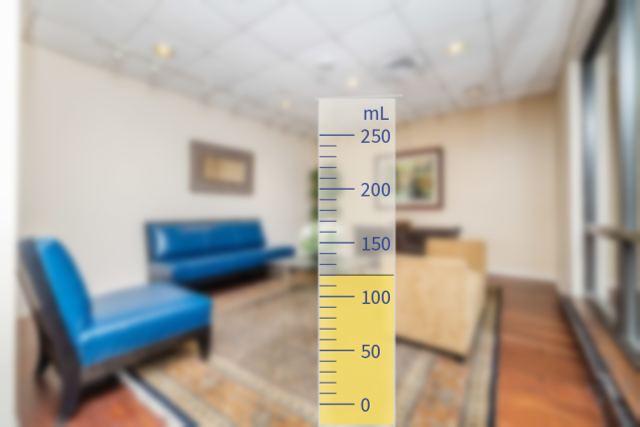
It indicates 120 mL
